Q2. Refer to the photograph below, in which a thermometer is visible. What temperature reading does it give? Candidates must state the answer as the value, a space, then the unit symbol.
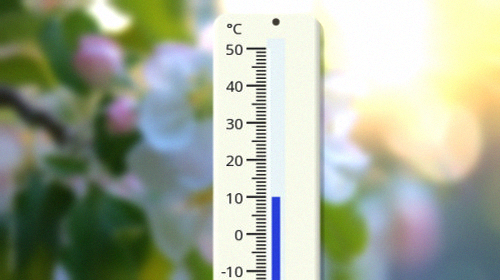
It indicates 10 °C
